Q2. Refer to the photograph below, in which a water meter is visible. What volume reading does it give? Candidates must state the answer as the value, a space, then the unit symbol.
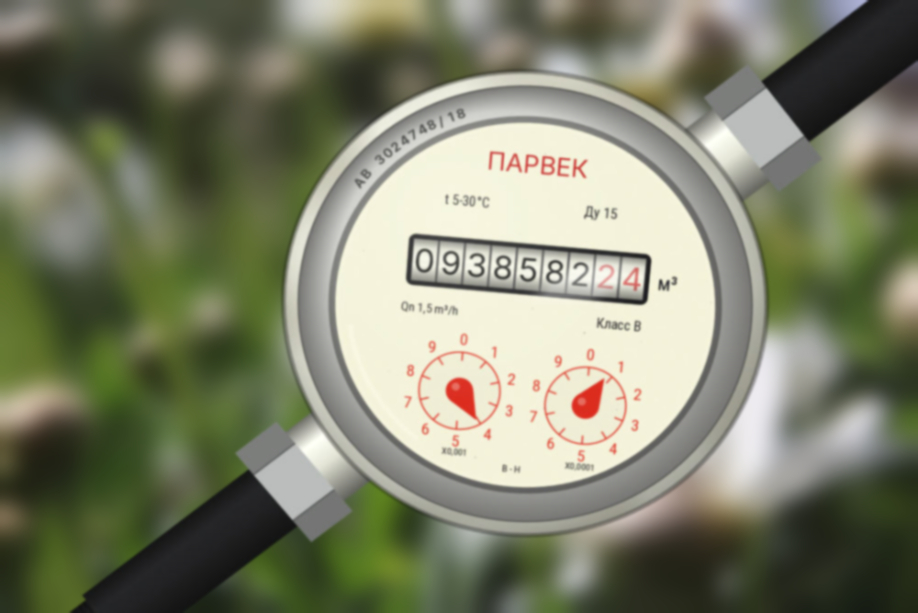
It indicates 938582.2440 m³
